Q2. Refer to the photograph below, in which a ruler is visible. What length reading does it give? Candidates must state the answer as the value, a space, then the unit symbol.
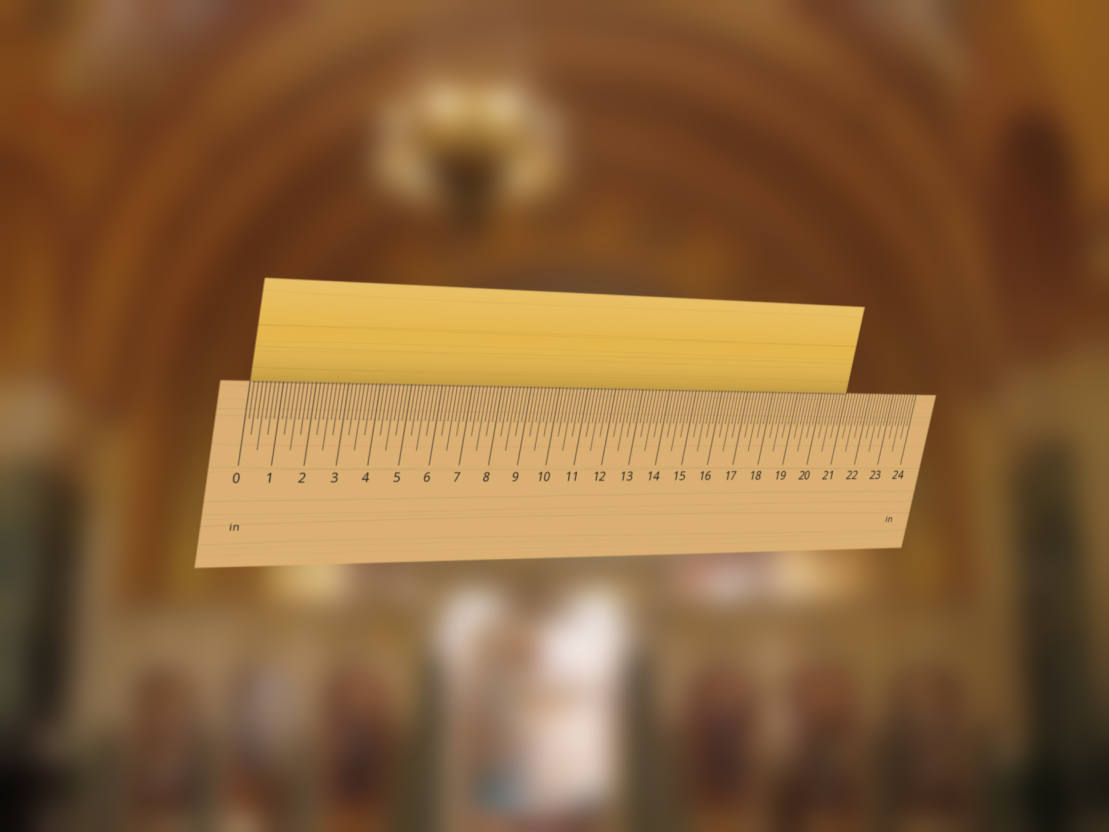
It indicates 21 in
